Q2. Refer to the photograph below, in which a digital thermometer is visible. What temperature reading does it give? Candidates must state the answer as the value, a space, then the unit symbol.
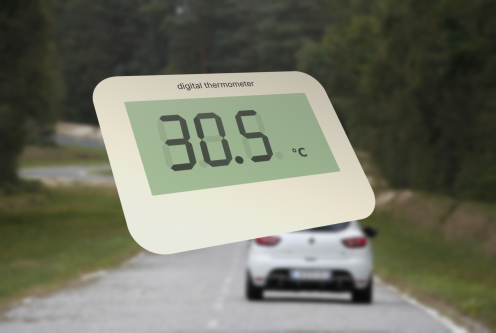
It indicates 30.5 °C
